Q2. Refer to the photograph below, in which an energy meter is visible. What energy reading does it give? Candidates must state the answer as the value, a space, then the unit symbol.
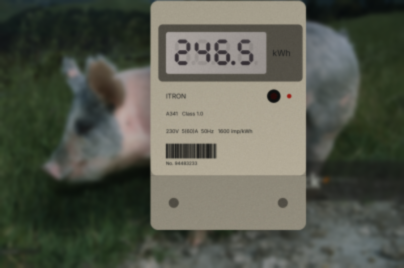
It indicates 246.5 kWh
